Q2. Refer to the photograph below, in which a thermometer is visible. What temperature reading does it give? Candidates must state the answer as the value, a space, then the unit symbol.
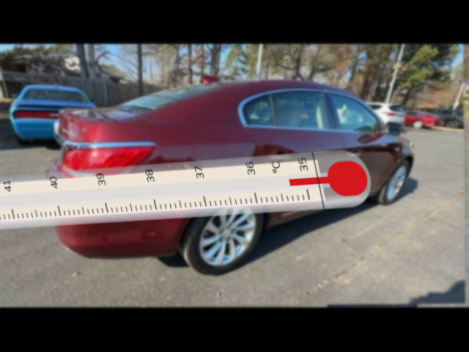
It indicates 35.3 °C
